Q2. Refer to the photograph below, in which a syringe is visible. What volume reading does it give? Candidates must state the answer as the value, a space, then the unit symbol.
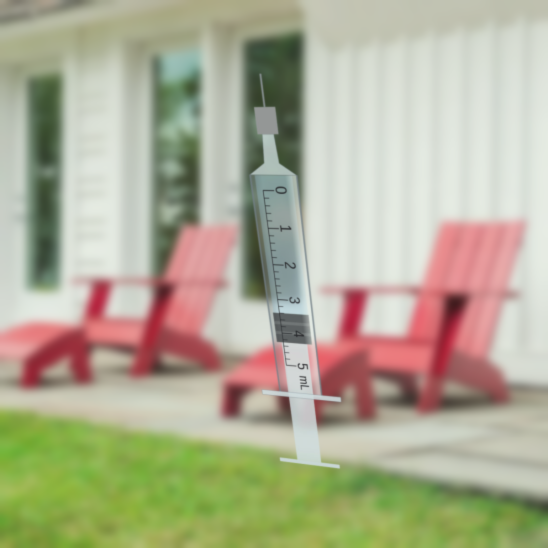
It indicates 3.4 mL
